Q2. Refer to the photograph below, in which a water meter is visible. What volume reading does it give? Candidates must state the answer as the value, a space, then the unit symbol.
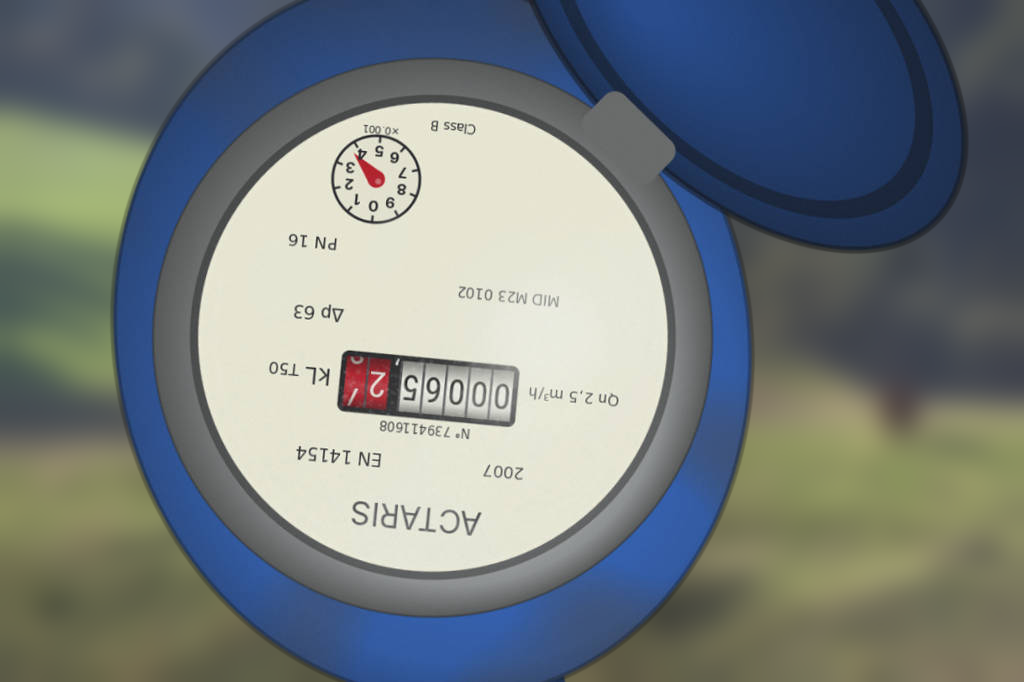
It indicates 65.273 kL
